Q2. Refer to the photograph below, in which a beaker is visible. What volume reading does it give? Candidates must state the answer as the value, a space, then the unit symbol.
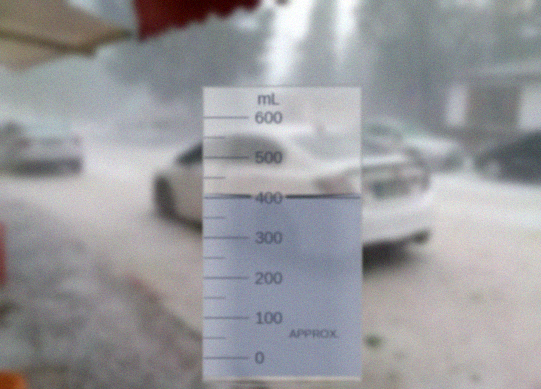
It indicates 400 mL
